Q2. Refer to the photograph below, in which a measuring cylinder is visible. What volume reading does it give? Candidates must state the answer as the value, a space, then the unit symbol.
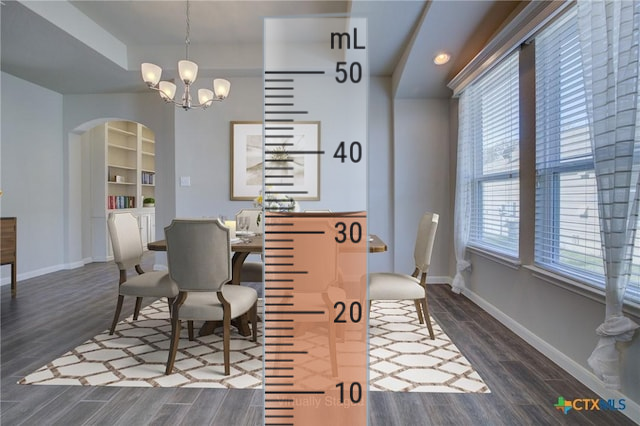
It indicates 32 mL
